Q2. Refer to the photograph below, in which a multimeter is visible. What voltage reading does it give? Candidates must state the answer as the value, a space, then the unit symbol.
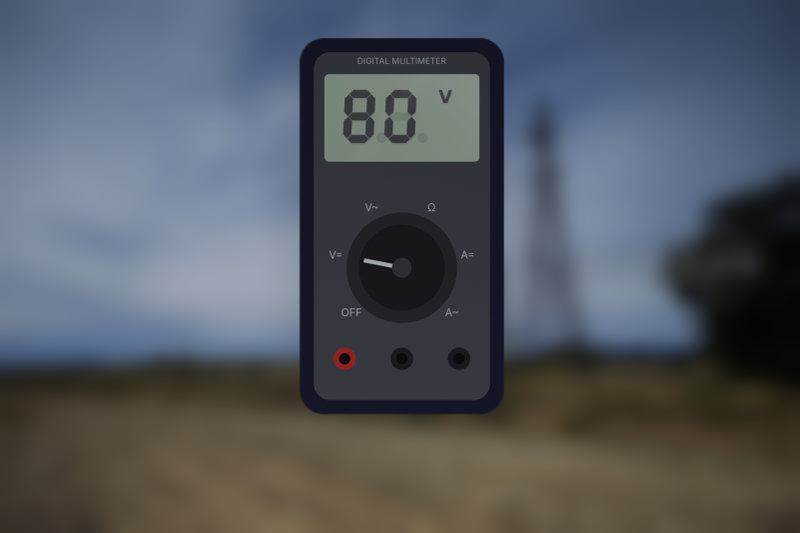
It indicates 80 V
